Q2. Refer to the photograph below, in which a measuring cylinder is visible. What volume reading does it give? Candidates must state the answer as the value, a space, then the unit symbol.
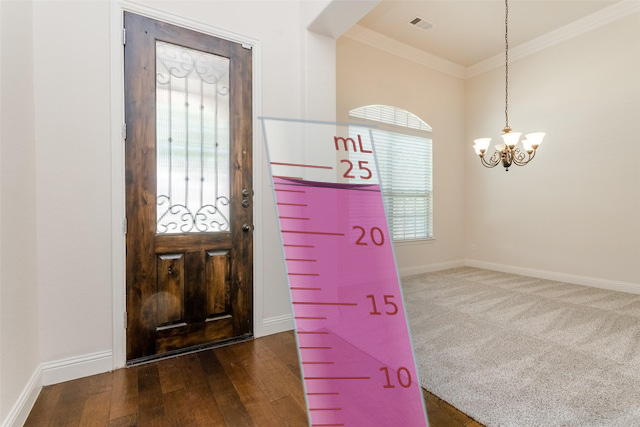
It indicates 23.5 mL
